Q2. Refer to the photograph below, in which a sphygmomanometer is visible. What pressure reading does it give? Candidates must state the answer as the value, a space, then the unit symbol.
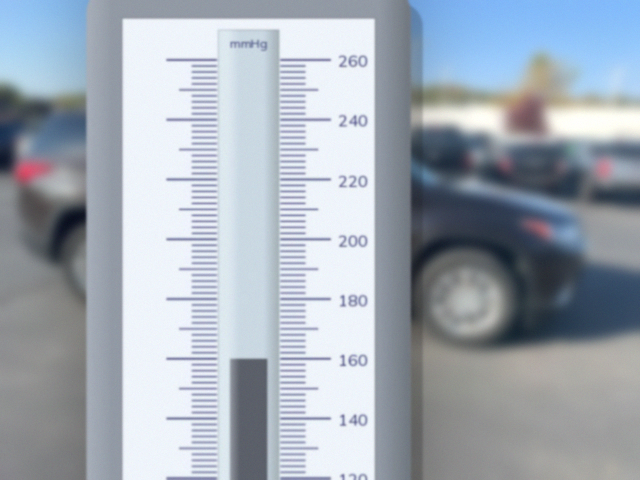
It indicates 160 mmHg
